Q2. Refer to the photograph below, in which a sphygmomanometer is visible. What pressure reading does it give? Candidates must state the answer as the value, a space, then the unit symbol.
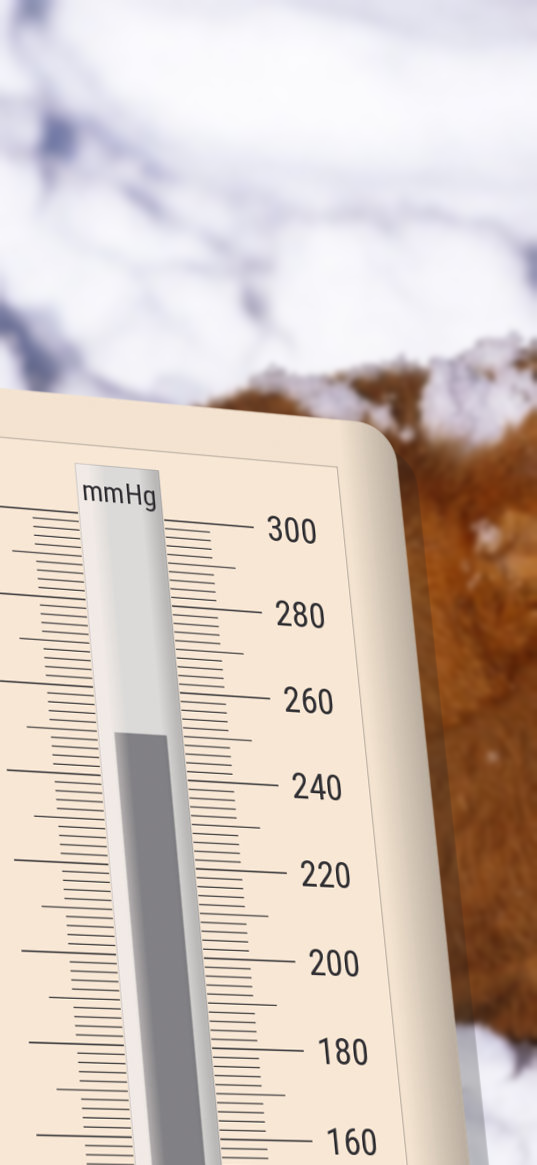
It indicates 250 mmHg
